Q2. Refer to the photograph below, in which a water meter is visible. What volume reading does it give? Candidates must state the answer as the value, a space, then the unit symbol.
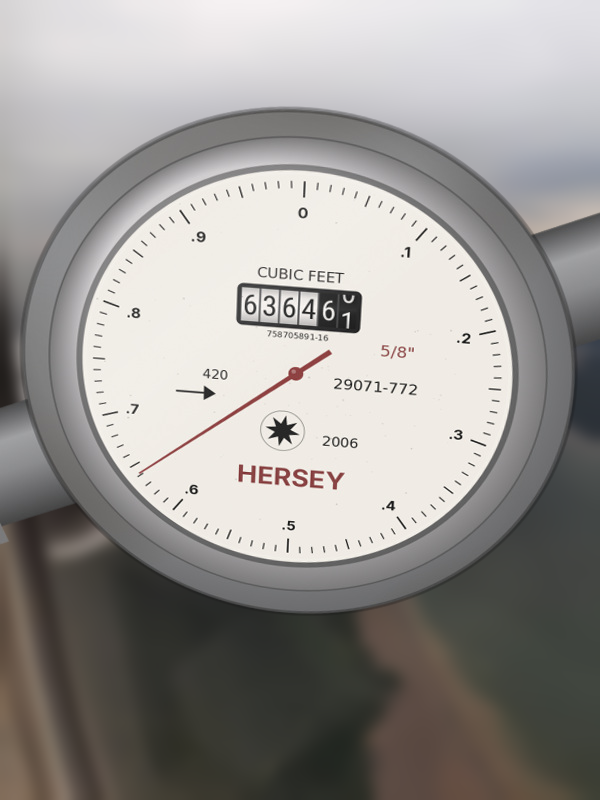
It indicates 636460.64 ft³
